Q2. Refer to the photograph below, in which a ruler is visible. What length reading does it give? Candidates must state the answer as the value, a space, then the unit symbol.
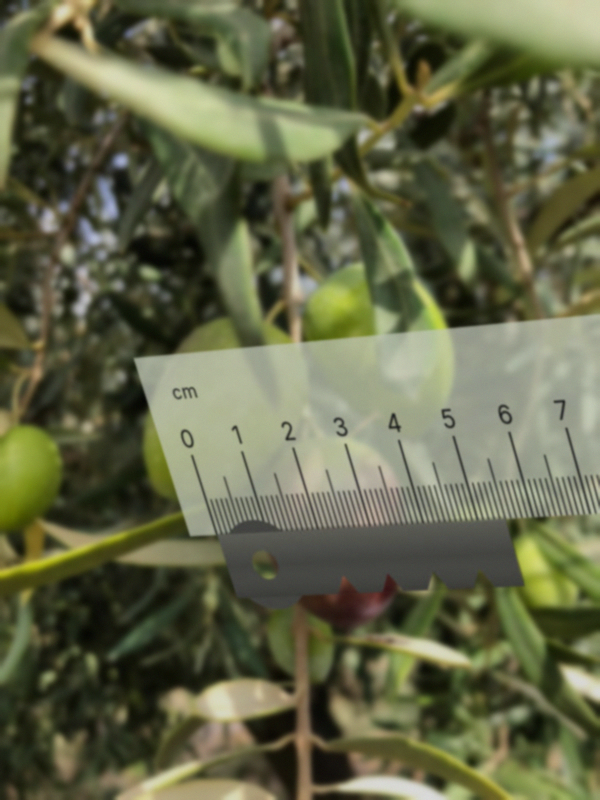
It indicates 5.5 cm
